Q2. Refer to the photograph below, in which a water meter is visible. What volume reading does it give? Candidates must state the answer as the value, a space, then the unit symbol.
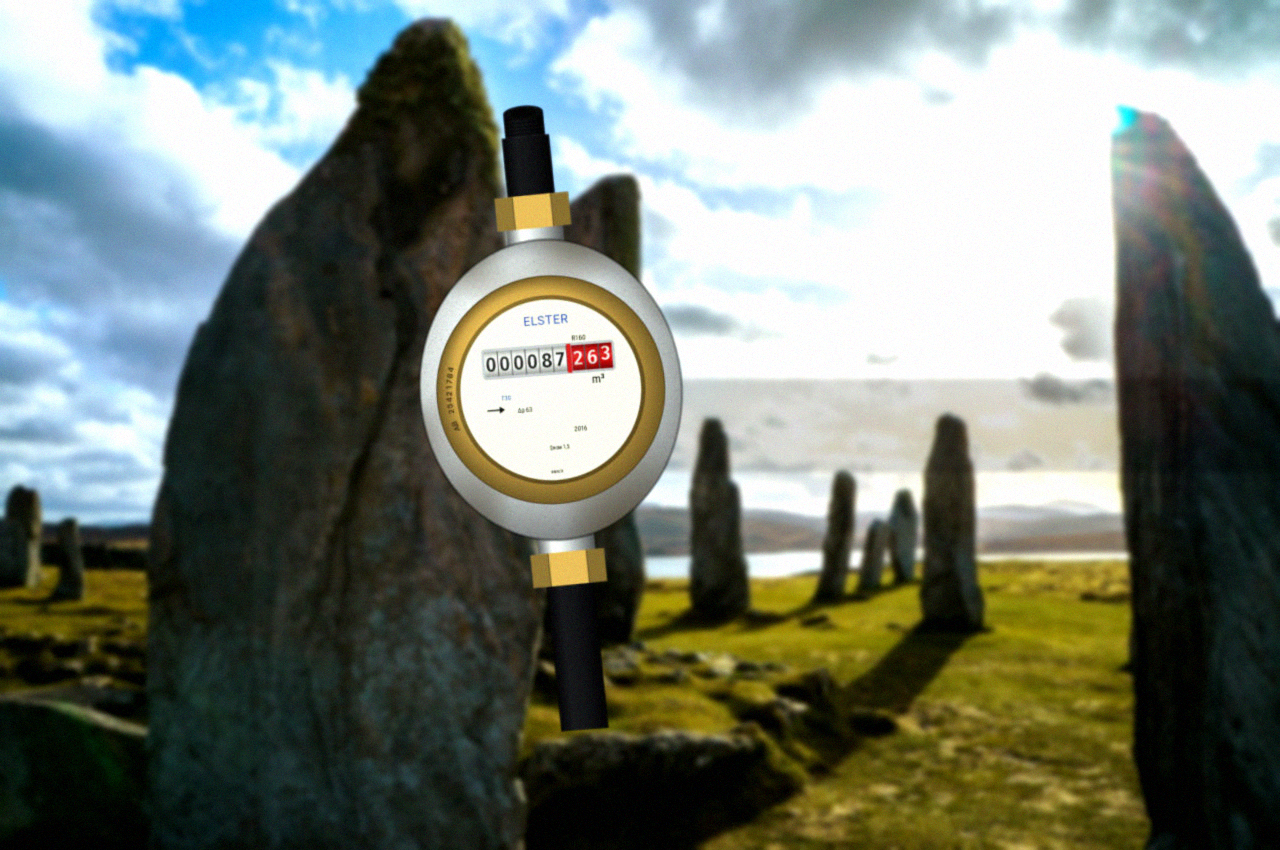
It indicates 87.263 m³
